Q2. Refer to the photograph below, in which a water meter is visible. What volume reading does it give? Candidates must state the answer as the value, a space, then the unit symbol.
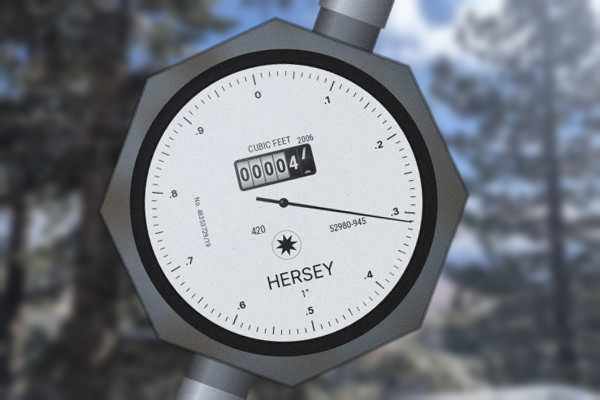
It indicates 47.31 ft³
